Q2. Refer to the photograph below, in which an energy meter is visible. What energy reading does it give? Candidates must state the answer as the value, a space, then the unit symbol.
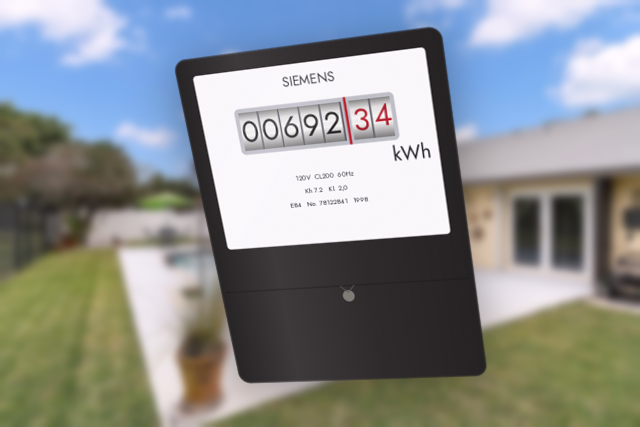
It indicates 692.34 kWh
